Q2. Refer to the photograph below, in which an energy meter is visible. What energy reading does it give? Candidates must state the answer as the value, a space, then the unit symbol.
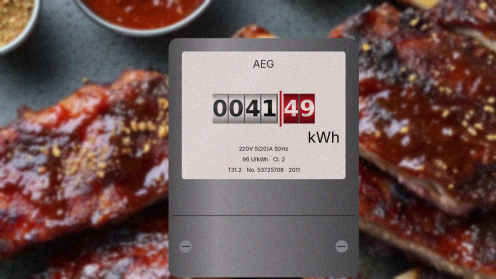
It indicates 41.49 kWh
